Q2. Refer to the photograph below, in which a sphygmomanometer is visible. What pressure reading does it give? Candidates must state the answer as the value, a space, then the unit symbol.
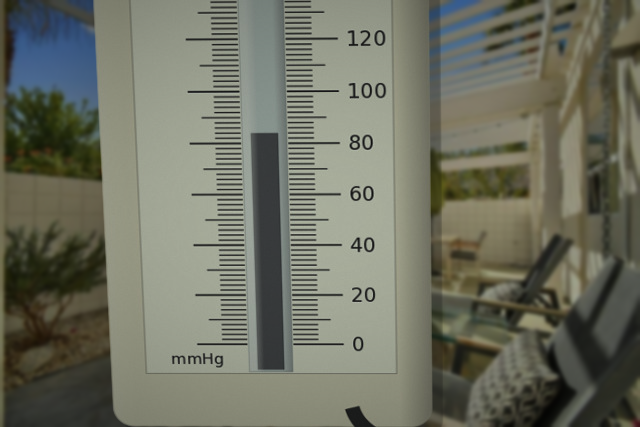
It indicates 84 mmHg
